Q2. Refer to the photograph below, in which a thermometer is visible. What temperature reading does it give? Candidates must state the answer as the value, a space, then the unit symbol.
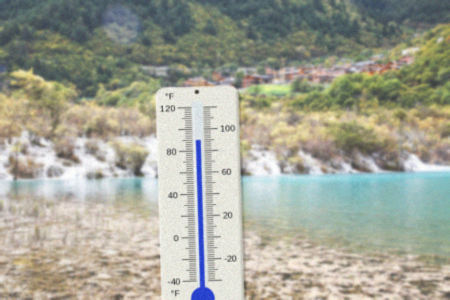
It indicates 90 °F
